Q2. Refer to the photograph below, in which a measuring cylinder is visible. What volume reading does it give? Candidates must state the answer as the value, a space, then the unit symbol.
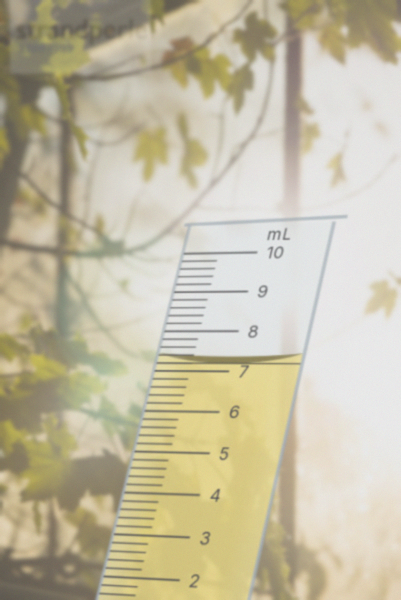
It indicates 7.2 mL
